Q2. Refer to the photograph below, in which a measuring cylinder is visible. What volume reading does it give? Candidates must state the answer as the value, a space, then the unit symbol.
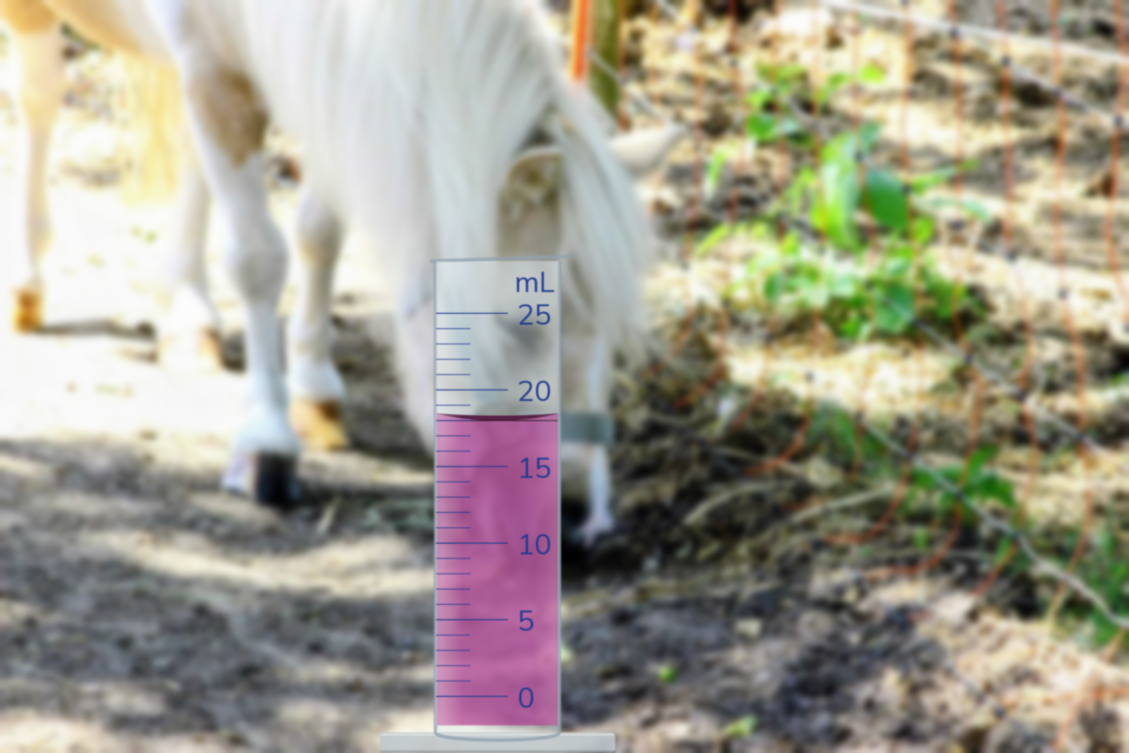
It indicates 18 mL
